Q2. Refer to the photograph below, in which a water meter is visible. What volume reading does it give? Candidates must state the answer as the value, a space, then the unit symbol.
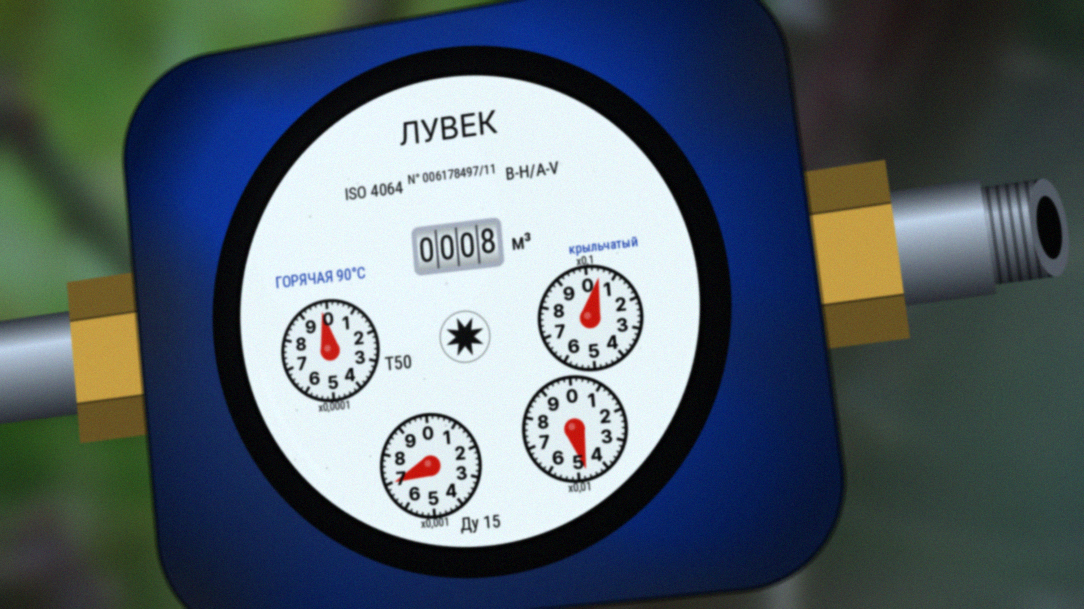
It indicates 8.0469 m³
